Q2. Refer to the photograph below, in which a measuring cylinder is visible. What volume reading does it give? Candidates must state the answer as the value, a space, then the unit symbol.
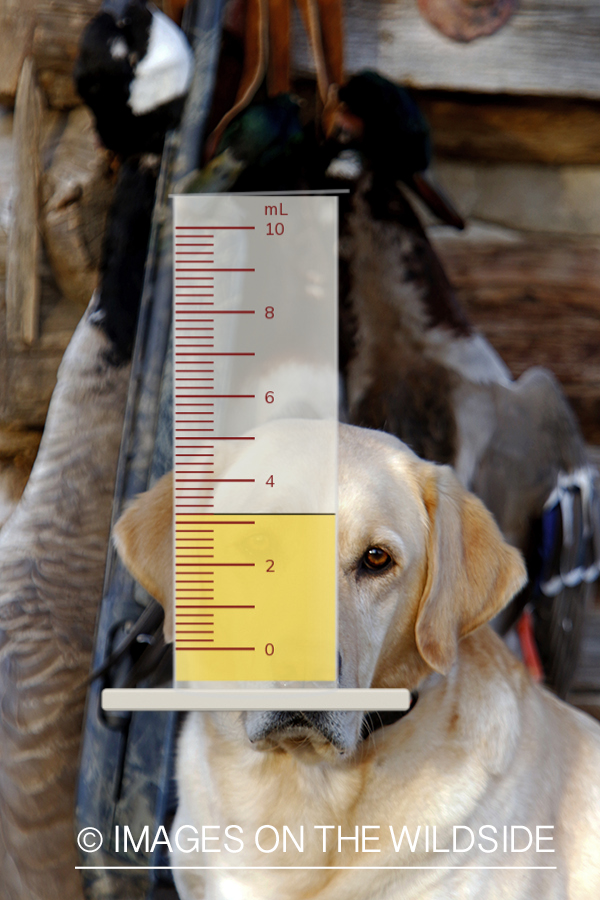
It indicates 3.2 mL
